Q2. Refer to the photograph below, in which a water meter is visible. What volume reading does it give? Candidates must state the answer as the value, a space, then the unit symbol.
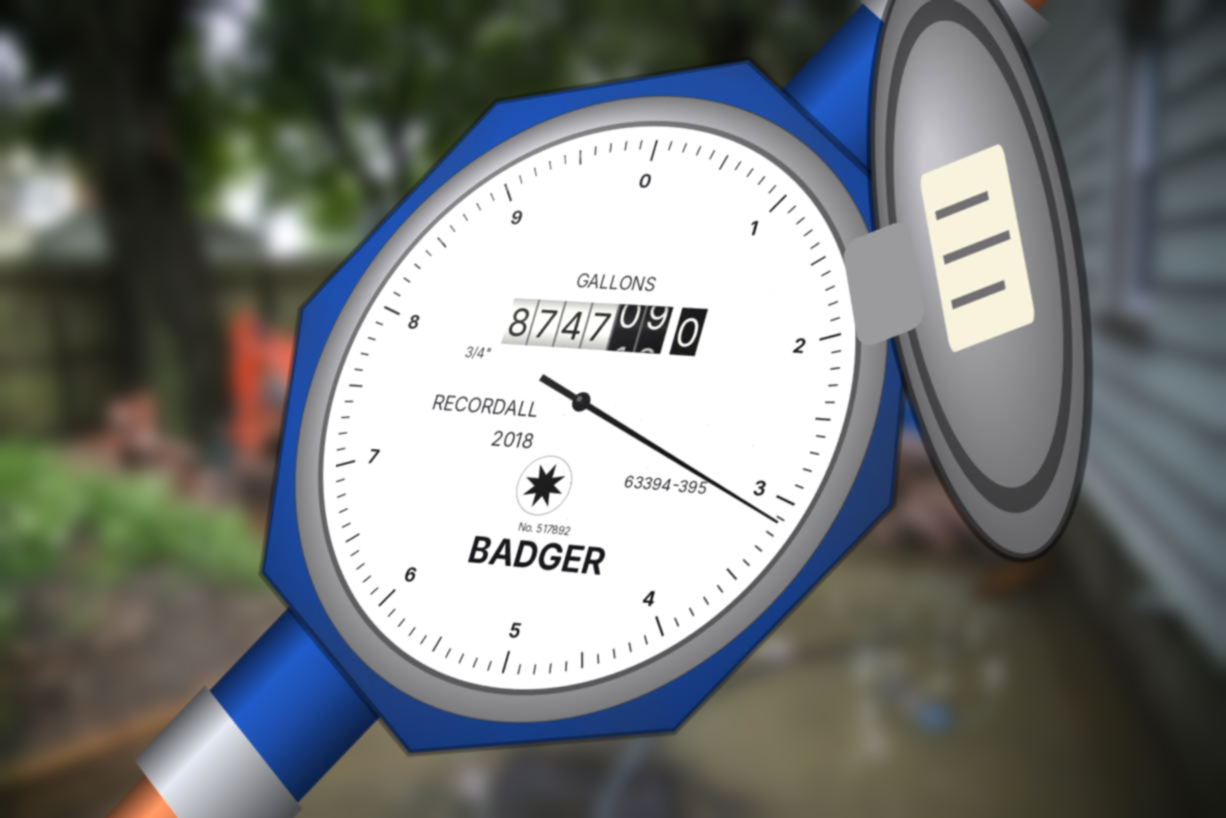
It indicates 8747093.1 gal
